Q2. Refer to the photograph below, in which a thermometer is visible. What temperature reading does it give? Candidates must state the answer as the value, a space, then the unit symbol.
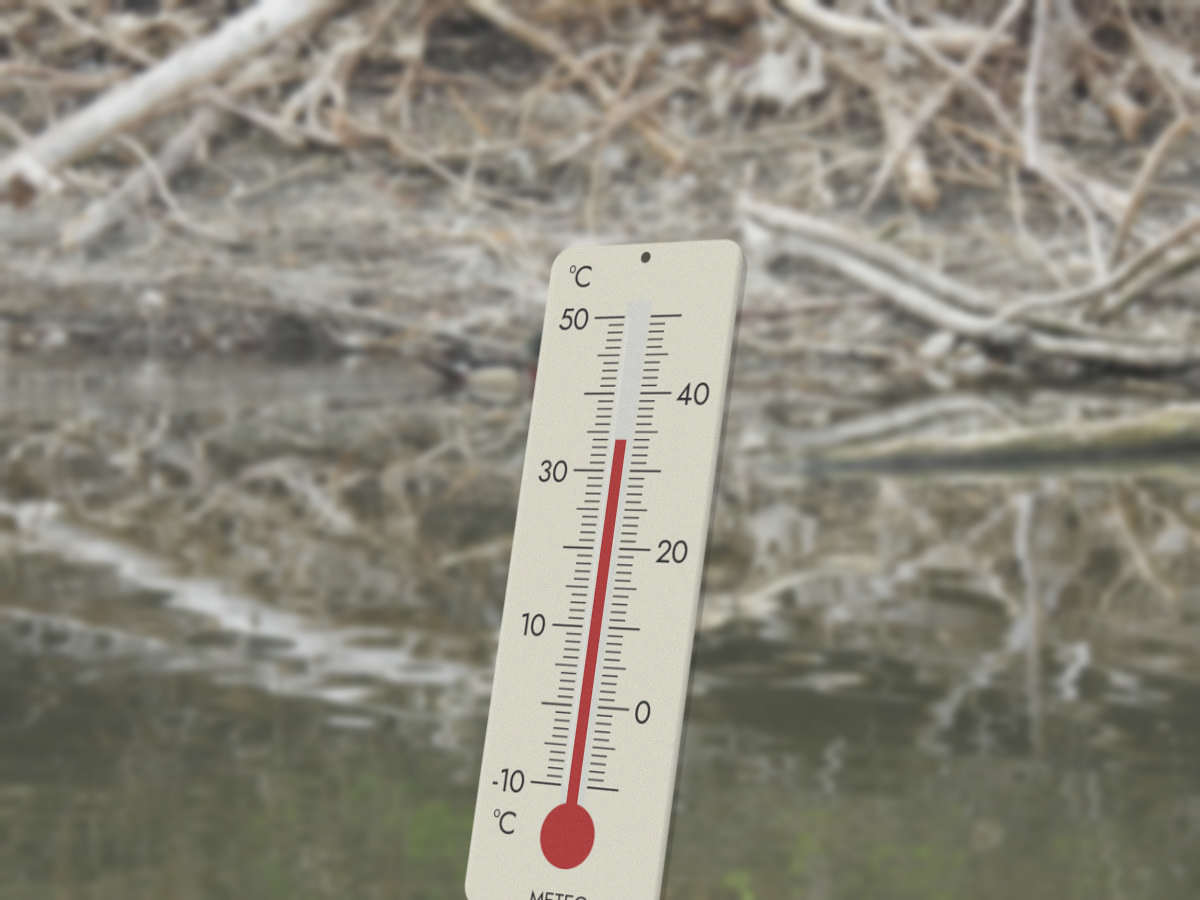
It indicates 34 °C
